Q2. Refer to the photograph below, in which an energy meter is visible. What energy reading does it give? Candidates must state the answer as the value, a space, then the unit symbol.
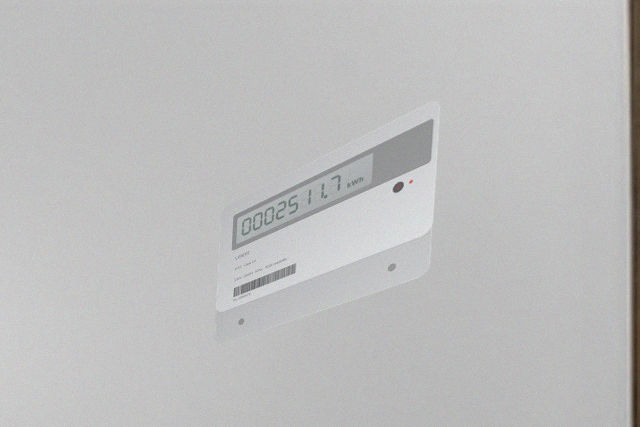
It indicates 2511.7 kWh
